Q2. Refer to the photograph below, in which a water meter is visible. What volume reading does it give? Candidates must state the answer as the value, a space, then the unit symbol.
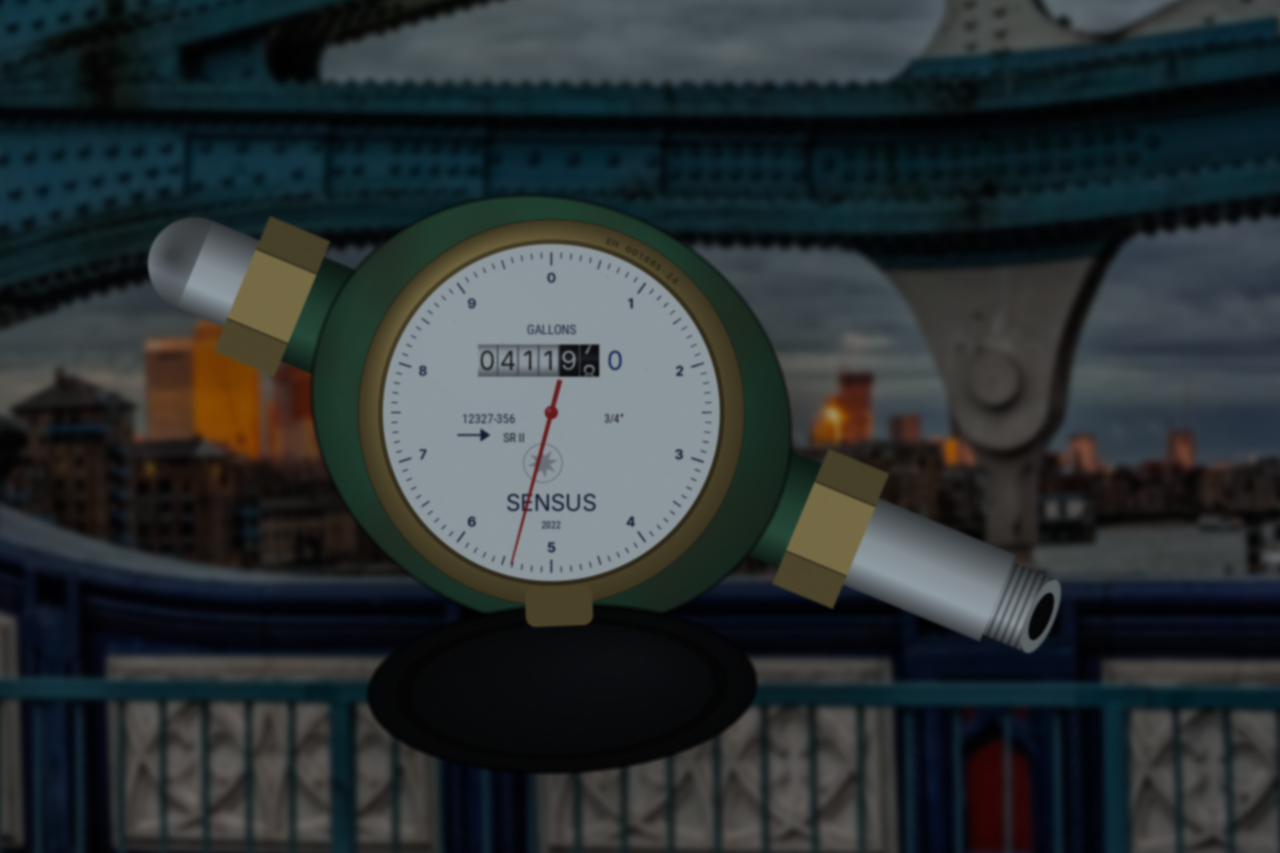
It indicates 411975.4 gal
